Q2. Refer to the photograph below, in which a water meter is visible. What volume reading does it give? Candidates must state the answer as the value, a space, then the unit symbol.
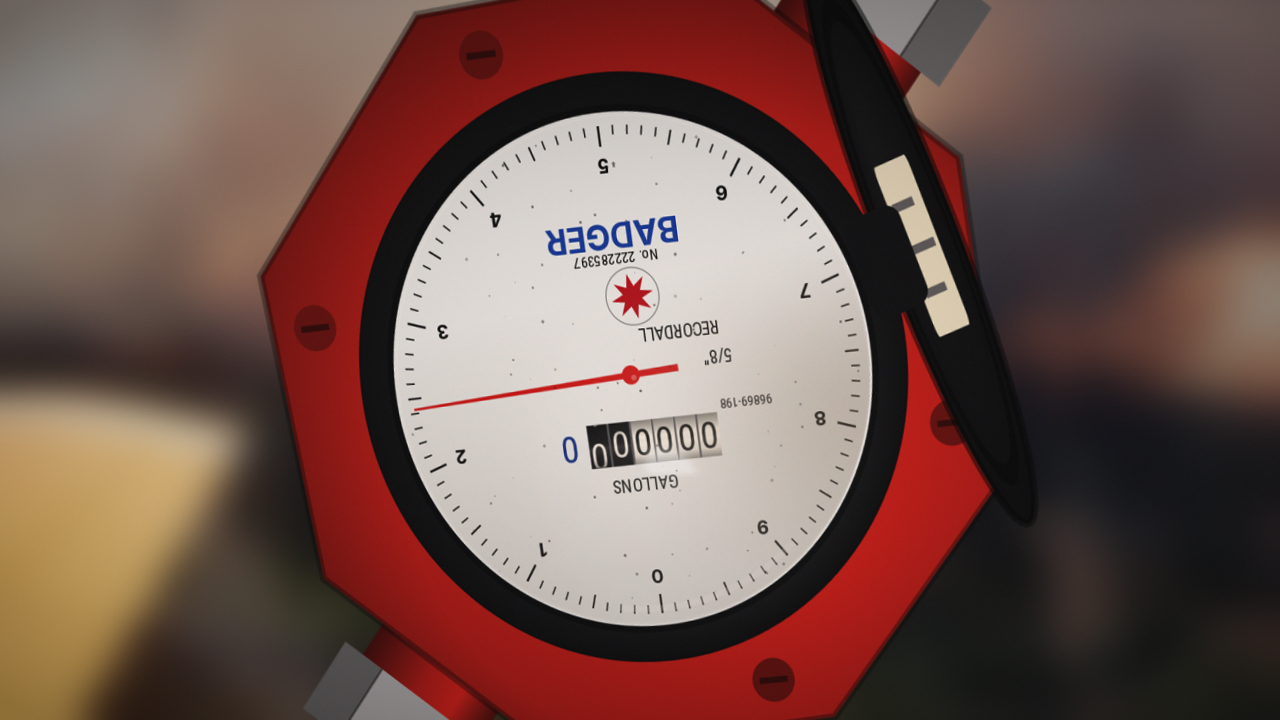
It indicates 2.4 gal
